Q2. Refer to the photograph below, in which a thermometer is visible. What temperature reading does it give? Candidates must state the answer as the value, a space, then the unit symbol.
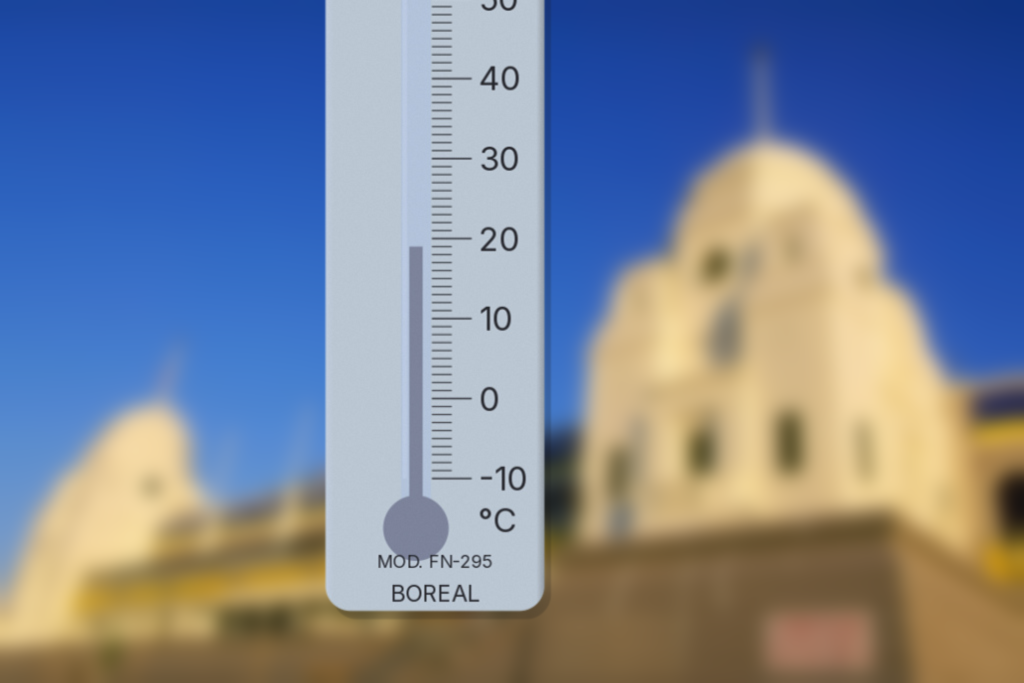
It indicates 19 °C
